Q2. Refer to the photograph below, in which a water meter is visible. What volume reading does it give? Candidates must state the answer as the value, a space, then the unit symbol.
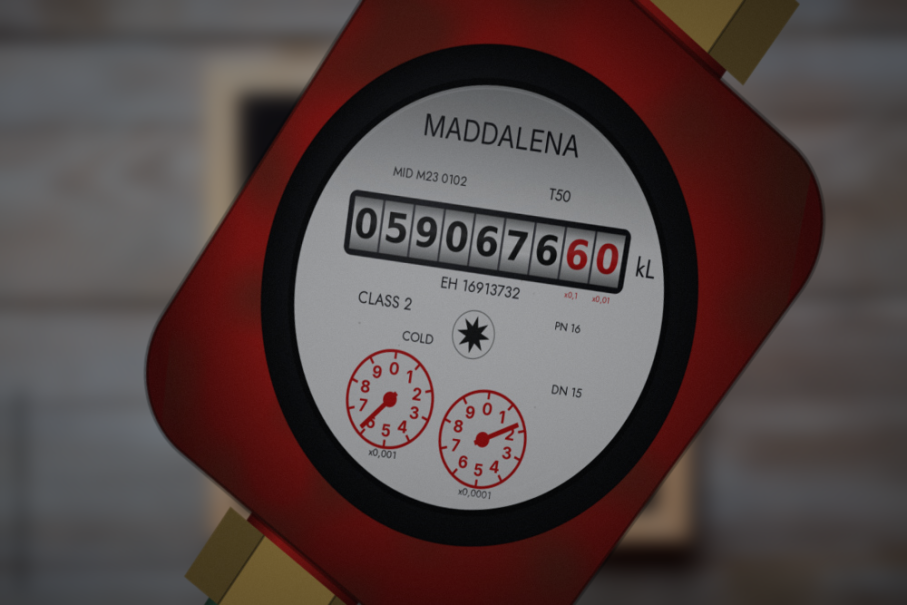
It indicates 590676.6061 kL
